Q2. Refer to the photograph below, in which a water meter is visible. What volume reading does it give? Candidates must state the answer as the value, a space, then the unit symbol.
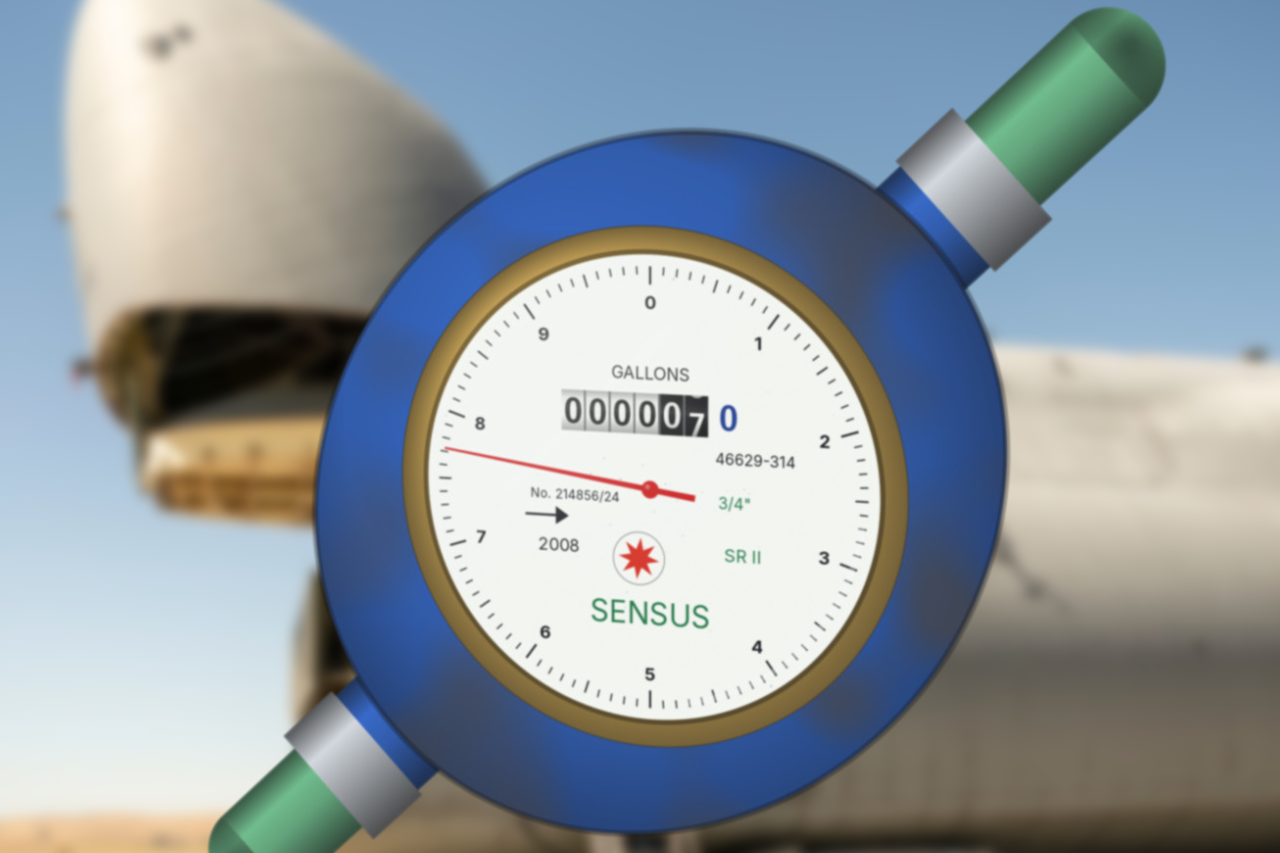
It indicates 67.7 gal
